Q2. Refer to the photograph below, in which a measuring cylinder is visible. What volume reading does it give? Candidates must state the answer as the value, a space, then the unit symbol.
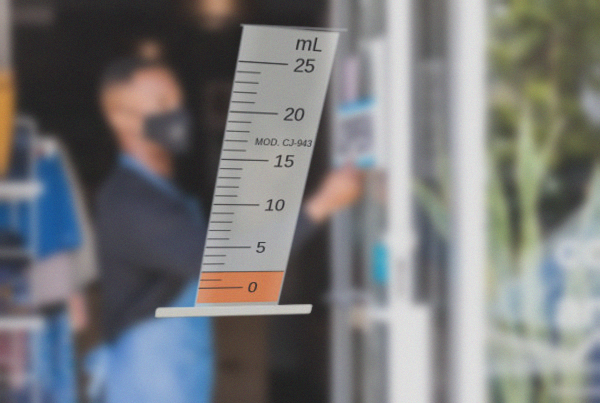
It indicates 2 mL
